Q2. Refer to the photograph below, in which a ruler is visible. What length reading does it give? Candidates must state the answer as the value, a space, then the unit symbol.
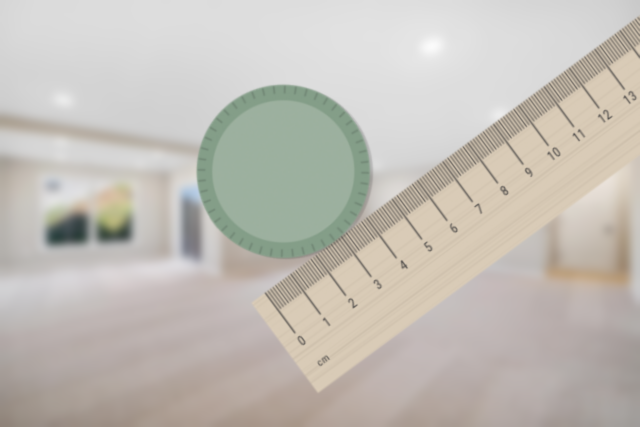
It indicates 5.5 cm
